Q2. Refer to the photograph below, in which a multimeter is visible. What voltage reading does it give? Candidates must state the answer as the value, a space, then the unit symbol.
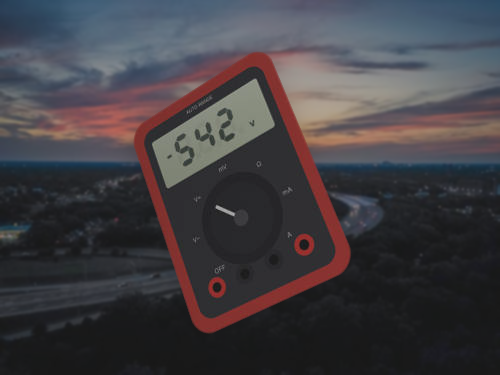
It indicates -542 V
